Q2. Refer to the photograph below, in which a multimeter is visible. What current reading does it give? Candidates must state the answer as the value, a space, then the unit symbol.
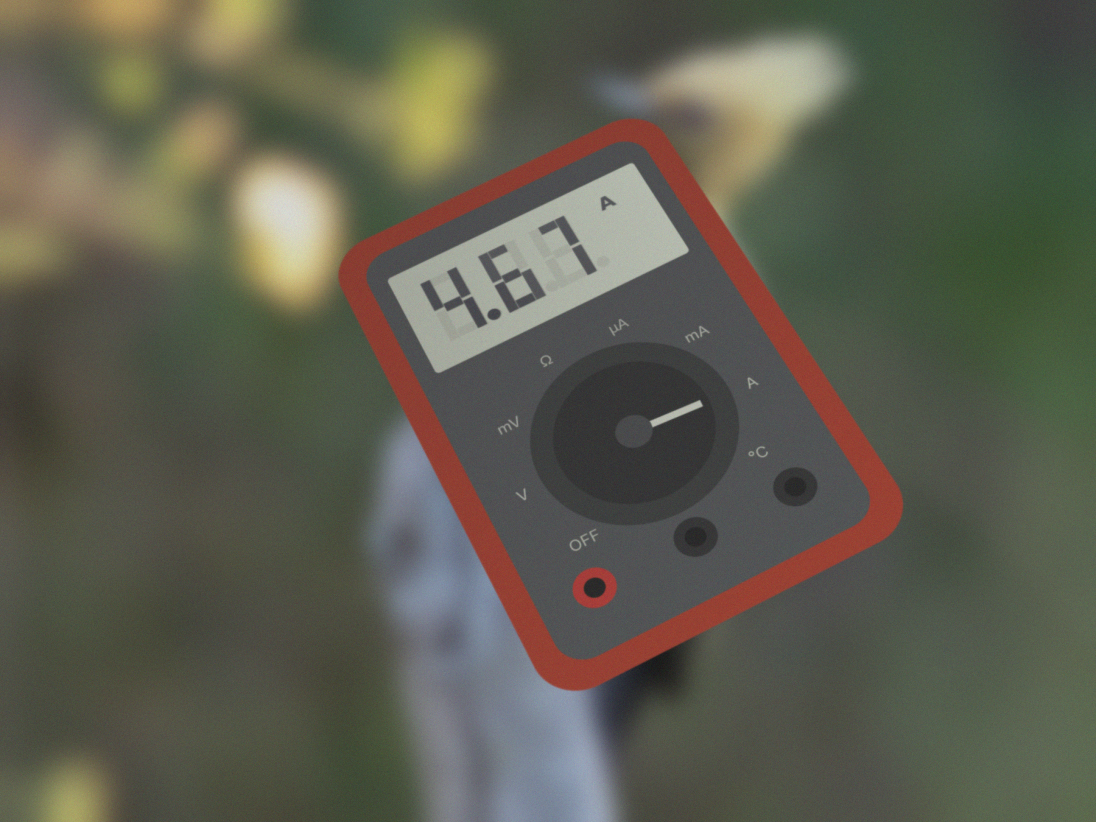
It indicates 4.67 A
